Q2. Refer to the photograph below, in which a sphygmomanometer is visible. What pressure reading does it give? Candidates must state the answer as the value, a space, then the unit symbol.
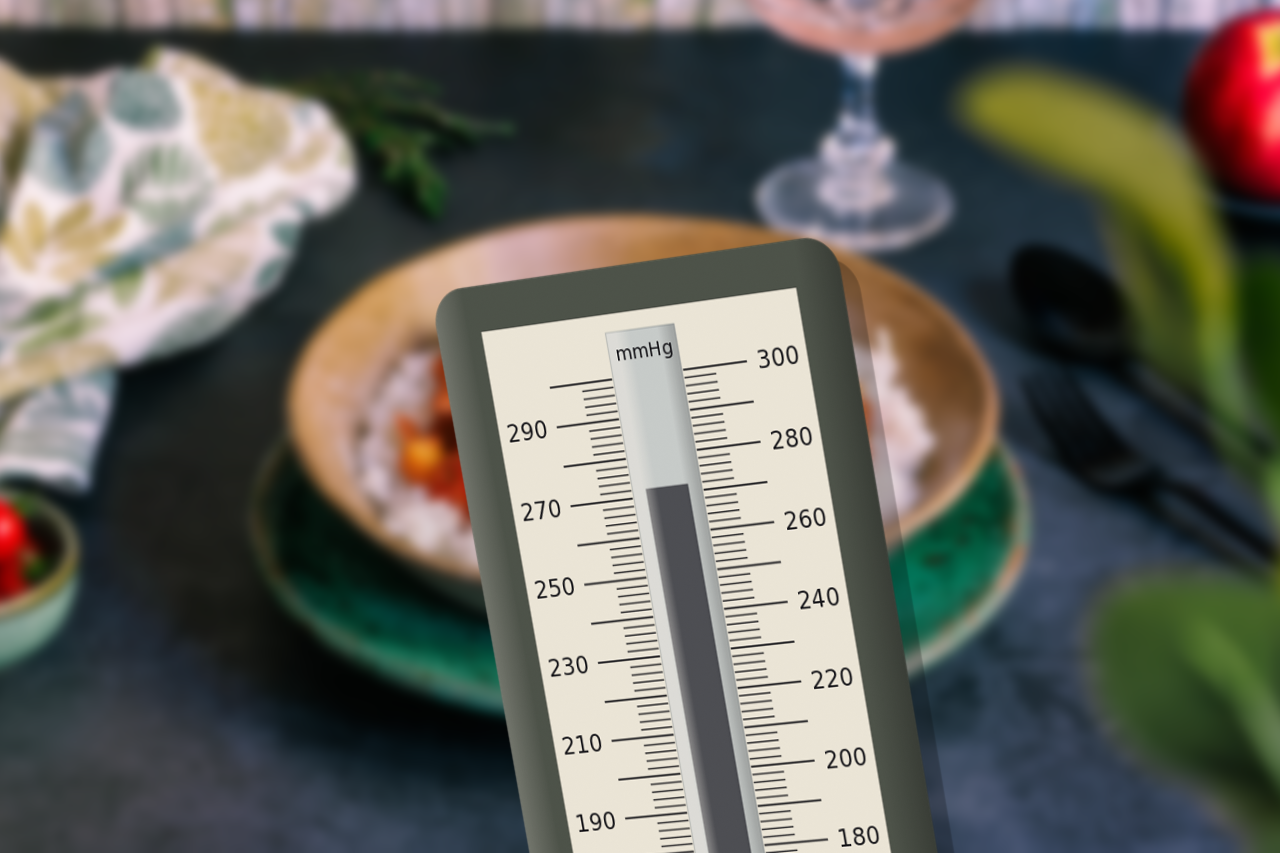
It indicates 272 mmHg
